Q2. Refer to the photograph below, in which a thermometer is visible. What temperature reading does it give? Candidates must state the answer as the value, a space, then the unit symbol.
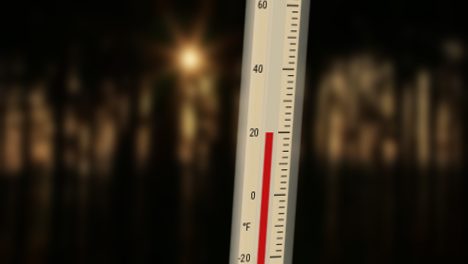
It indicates 20 °F
